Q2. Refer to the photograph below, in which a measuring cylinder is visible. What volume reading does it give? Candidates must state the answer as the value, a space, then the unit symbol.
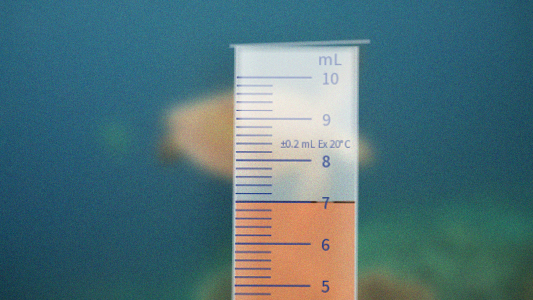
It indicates 7 mL
